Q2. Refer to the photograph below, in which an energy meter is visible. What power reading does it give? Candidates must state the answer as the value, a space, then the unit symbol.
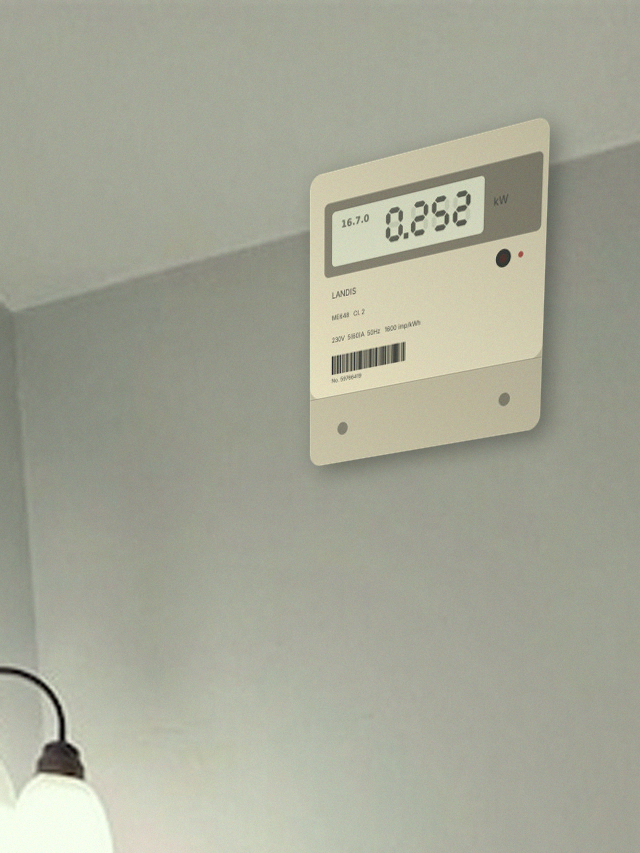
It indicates 0.252 kW
